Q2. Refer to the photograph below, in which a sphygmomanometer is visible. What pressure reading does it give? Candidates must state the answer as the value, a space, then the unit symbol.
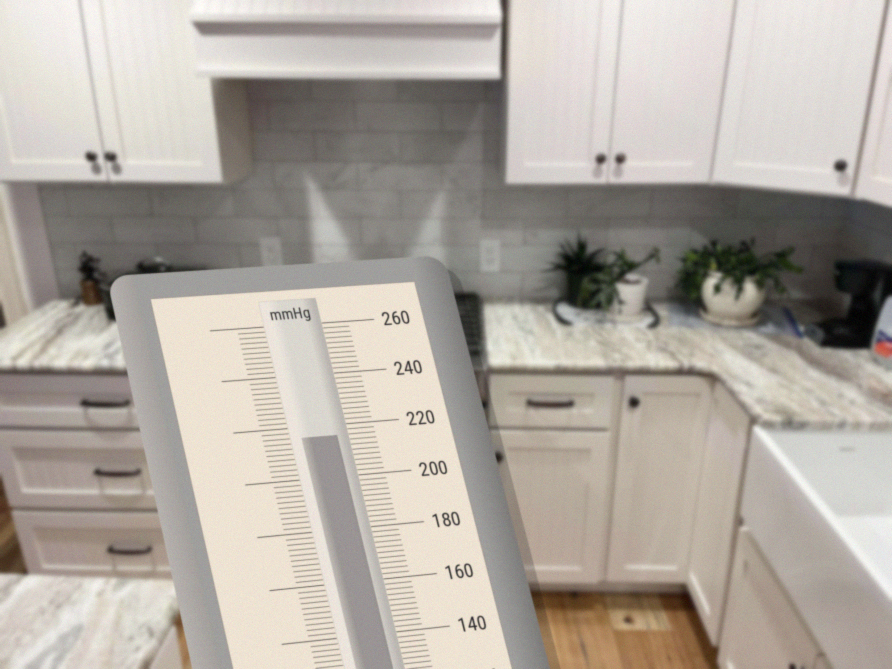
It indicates 216 mmHg
